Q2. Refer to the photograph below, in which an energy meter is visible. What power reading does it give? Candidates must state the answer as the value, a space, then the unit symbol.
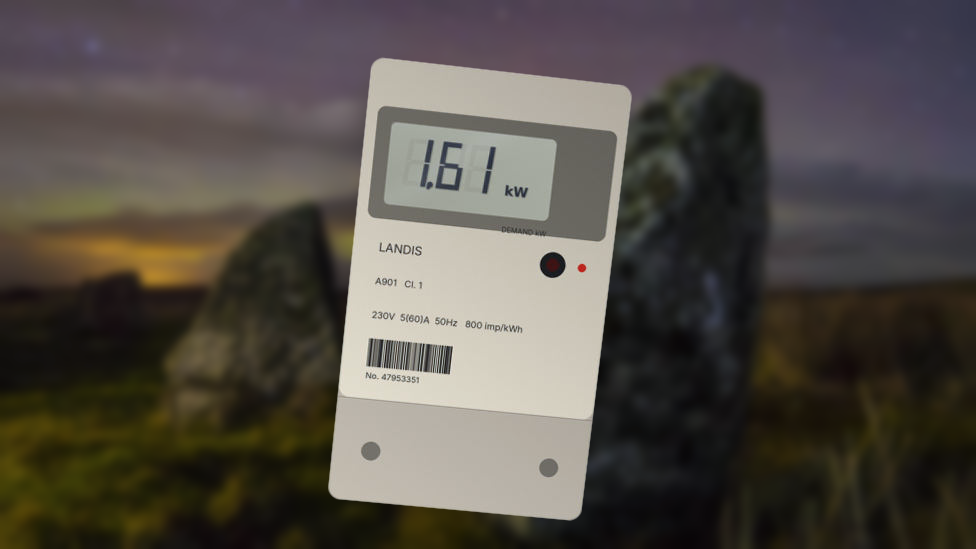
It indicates 1.61 kW
